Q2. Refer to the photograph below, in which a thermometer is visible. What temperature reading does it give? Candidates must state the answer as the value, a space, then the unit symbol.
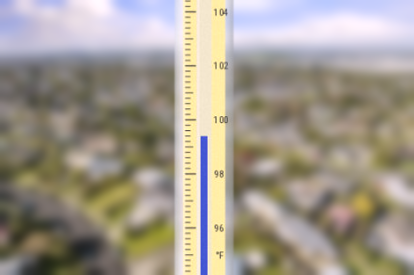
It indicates 99.4 °F
